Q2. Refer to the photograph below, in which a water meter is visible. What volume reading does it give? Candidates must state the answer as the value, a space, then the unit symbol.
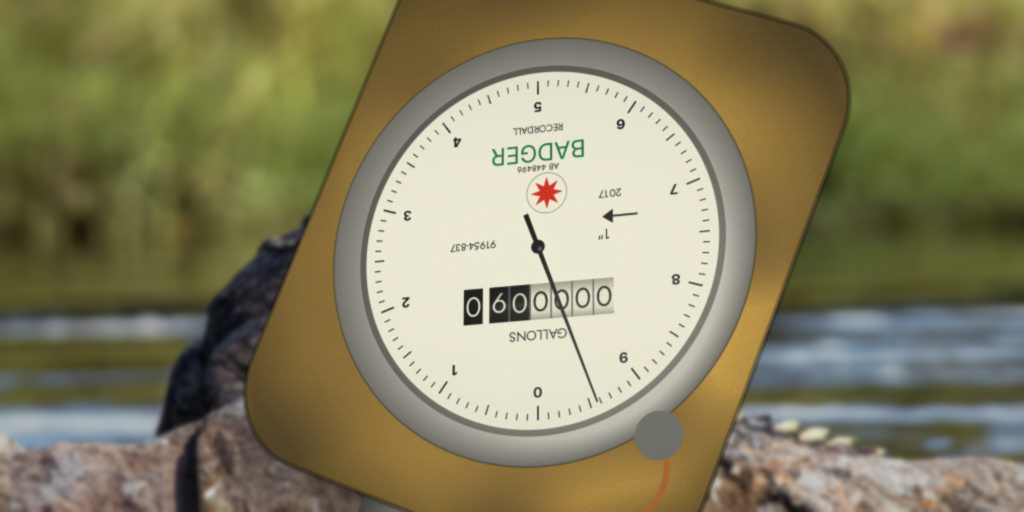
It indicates 89.4 gal
